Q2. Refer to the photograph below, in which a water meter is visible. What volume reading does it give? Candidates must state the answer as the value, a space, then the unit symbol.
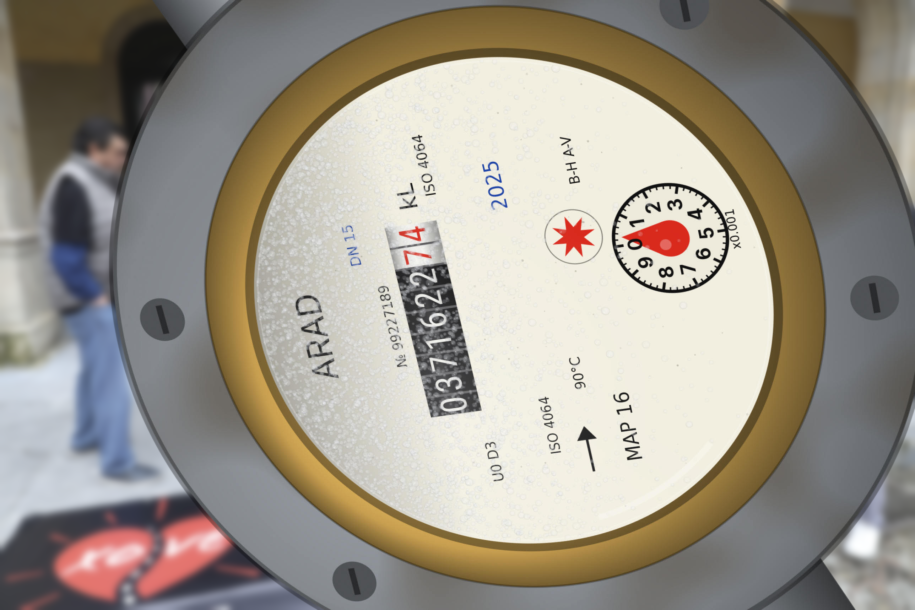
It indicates 371622.740 kL
